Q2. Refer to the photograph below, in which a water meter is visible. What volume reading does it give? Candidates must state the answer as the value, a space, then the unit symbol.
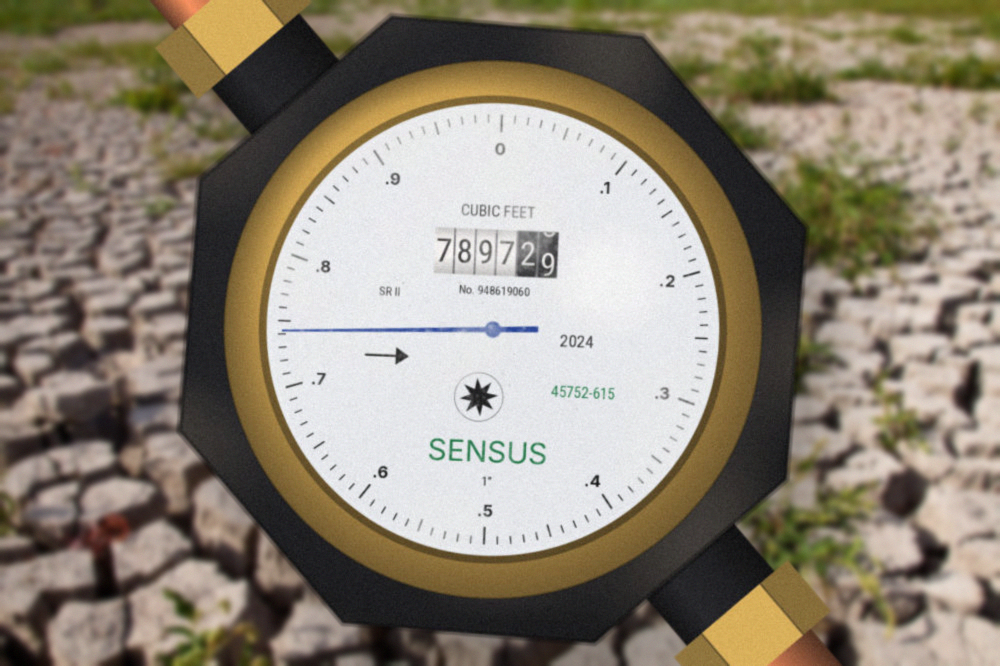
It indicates 789728.74 ft³
